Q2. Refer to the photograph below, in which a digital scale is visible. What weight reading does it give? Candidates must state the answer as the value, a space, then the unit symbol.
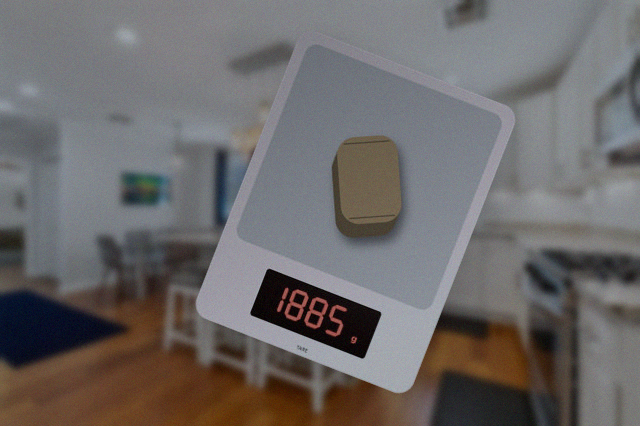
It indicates 1885 g
